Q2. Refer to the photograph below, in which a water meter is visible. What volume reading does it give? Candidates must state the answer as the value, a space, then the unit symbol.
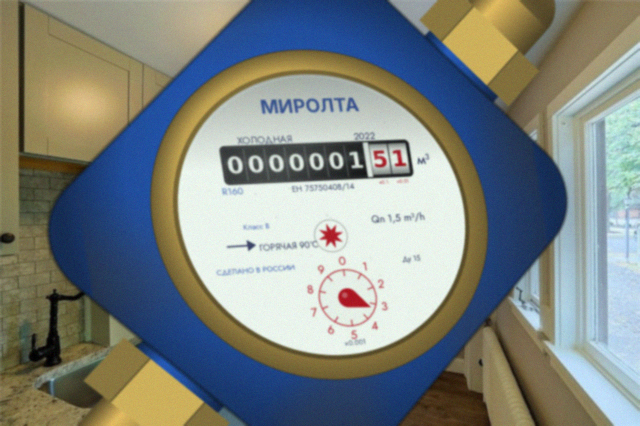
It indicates 1.513 m³
